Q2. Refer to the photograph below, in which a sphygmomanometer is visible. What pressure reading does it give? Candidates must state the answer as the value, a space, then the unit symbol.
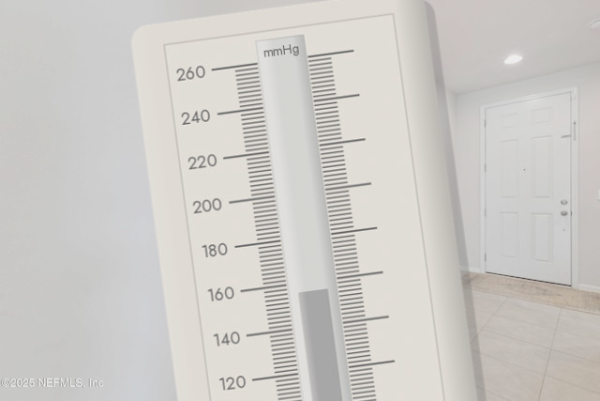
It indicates 156 mmHg
